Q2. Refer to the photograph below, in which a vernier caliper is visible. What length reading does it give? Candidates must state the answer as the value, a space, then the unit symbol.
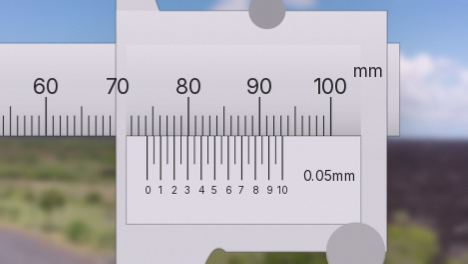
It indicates 74.2 mm
